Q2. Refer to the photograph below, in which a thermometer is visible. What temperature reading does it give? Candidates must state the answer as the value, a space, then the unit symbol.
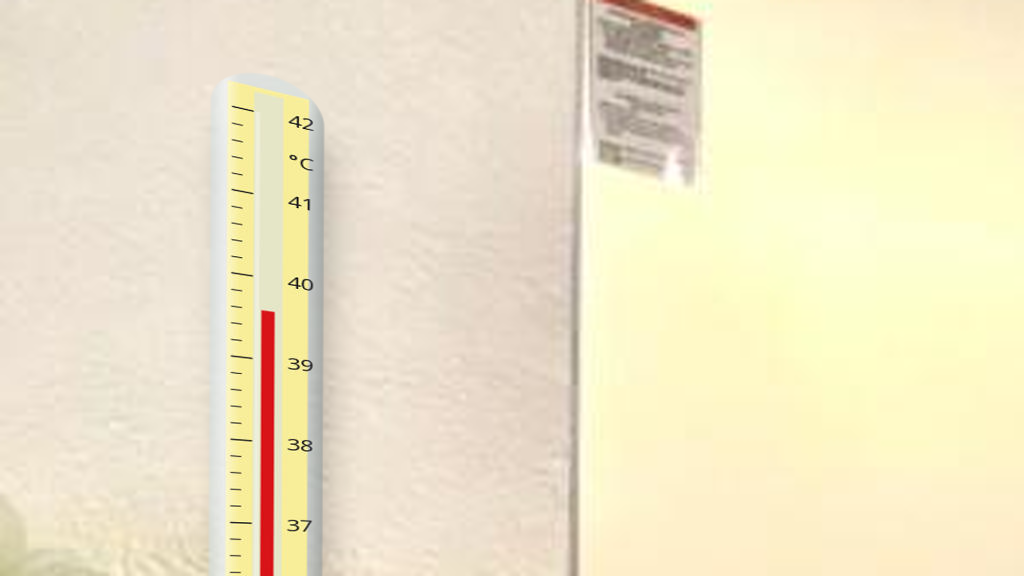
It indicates 39.6 °C
